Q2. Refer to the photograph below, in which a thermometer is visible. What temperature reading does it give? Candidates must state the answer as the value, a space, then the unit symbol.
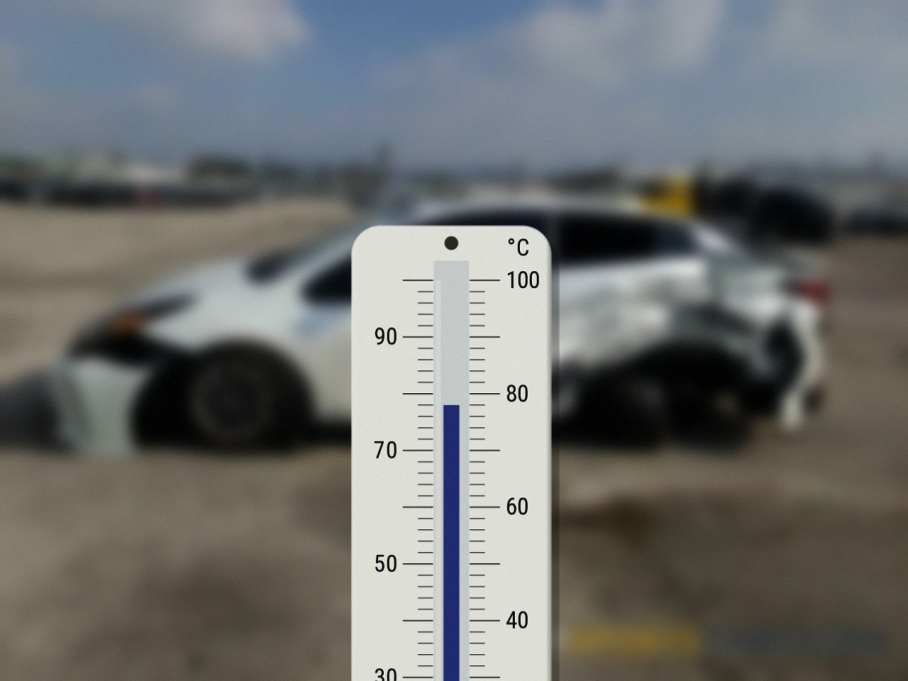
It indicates 78 °C
